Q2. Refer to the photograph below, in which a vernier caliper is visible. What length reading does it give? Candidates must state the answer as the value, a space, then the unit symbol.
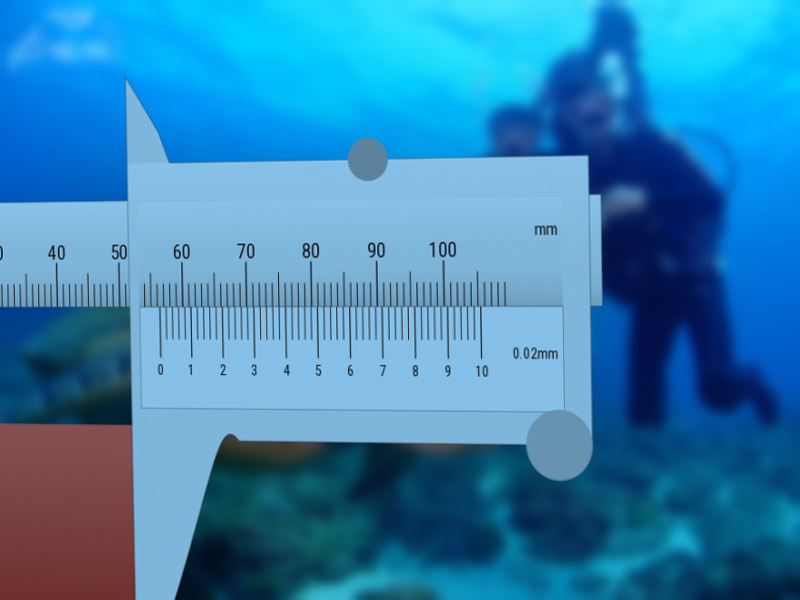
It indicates 56.4 mm
